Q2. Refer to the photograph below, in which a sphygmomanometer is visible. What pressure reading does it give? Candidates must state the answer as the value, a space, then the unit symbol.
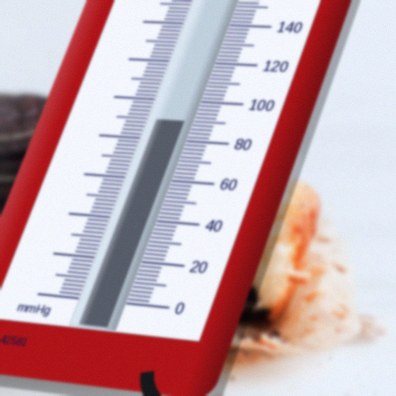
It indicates 90 mmHg
